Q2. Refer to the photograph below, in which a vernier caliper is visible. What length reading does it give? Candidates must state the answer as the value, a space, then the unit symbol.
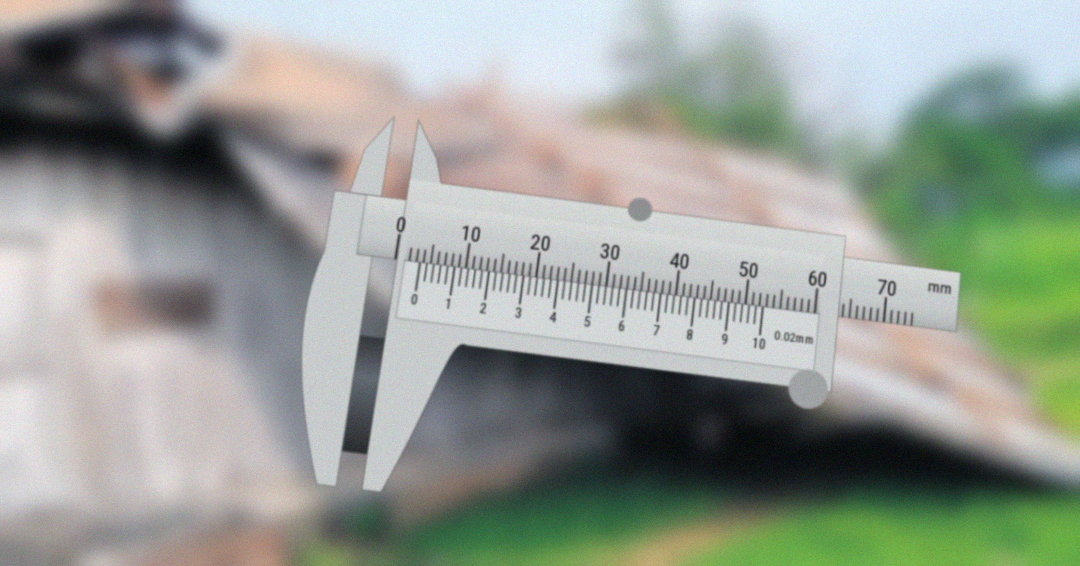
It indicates 3.5 mm
